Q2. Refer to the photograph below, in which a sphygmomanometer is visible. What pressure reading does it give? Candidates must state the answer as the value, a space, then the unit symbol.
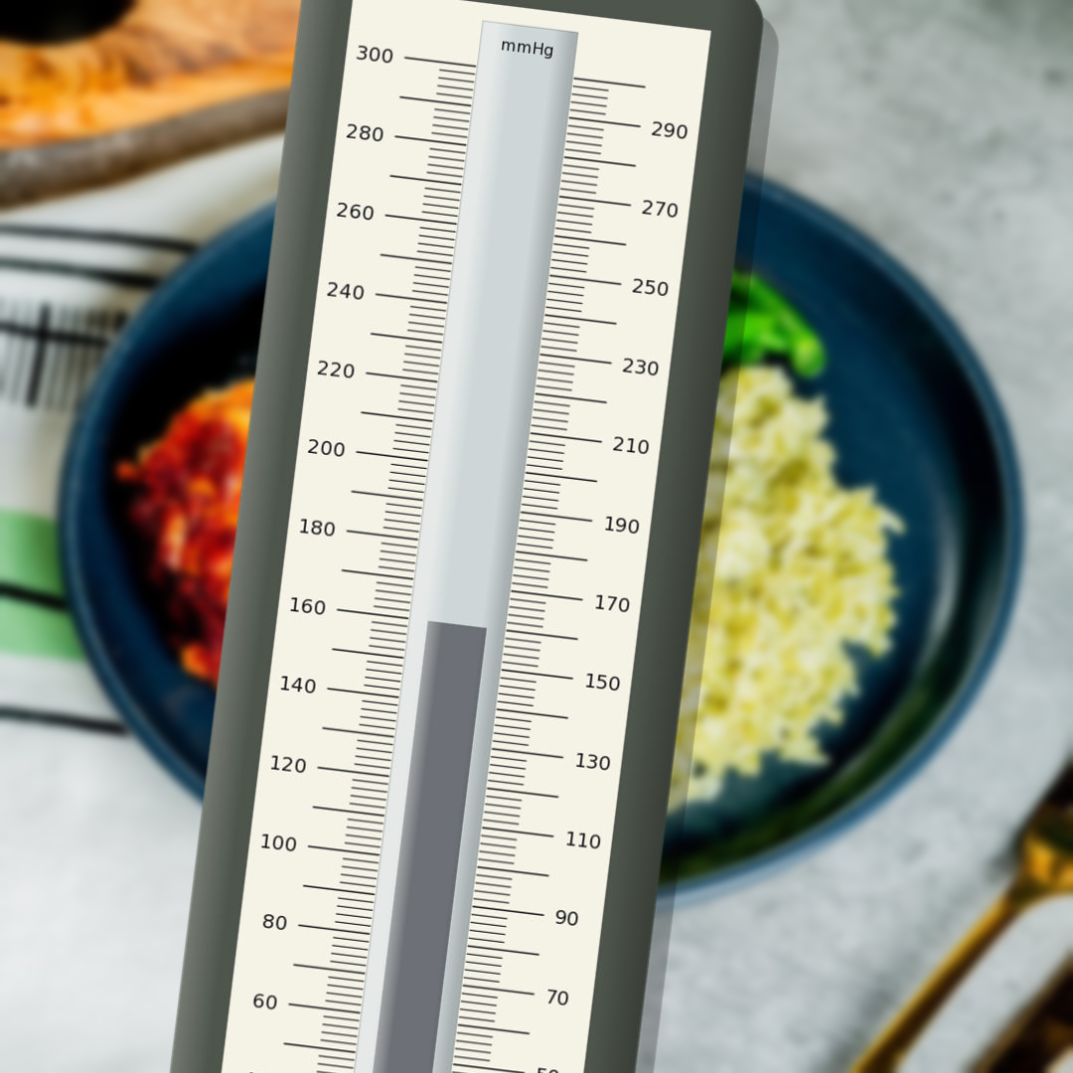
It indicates 160 mmHg
